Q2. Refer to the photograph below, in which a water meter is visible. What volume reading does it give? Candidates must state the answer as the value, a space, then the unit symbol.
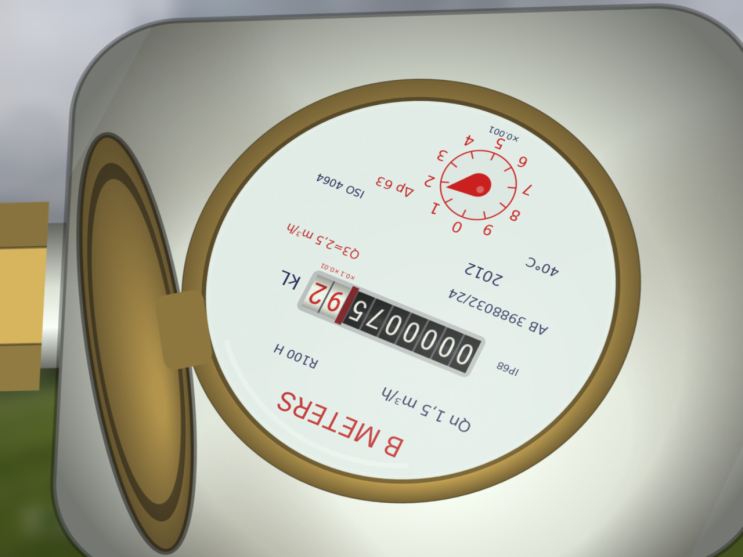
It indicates 75.921 kL
